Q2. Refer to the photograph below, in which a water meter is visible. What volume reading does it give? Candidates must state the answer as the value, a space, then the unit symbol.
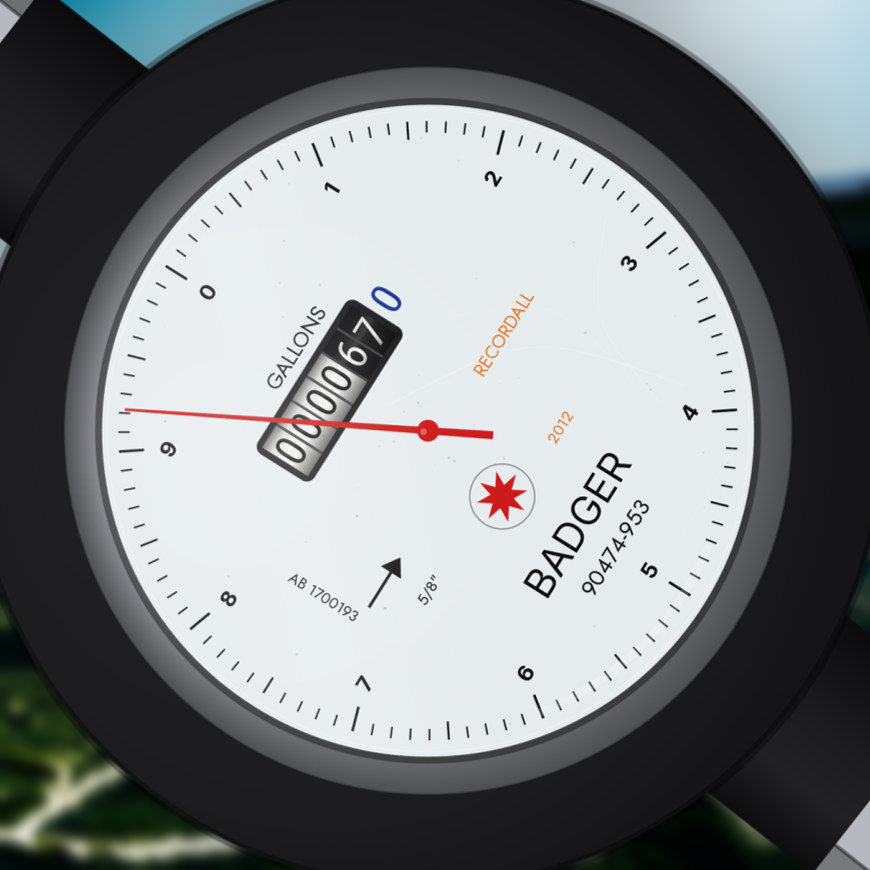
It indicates 669.2 gal
